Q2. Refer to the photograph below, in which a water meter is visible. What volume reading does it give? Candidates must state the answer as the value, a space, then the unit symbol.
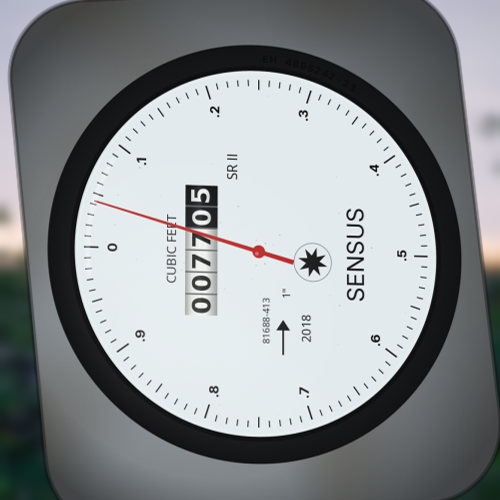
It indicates 7705.04 ft³
